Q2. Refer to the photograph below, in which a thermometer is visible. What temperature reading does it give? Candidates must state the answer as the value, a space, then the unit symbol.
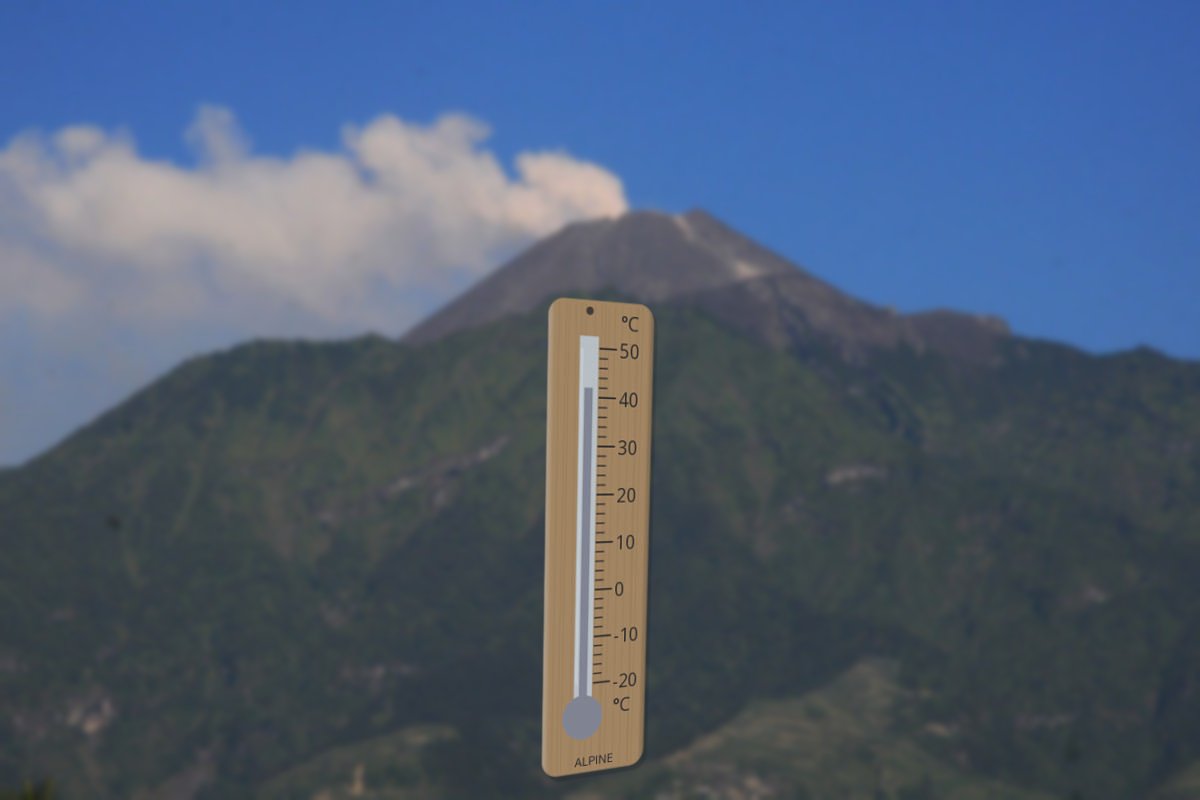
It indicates 42 °C
